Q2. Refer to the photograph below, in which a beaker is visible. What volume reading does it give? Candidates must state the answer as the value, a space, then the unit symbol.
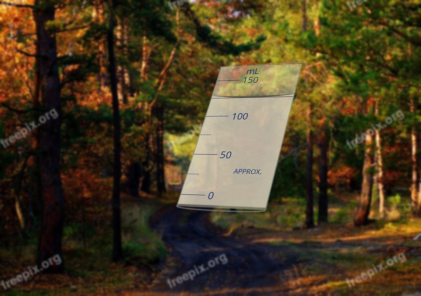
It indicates 125 mL
